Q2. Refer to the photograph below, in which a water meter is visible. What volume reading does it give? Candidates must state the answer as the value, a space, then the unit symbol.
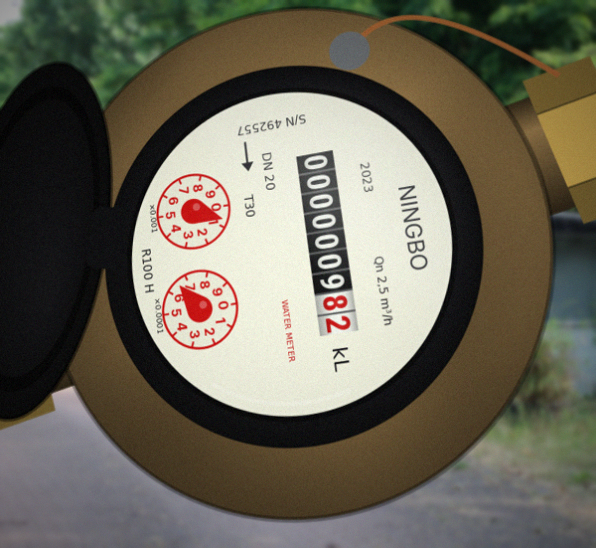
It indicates 9.8206 kL
